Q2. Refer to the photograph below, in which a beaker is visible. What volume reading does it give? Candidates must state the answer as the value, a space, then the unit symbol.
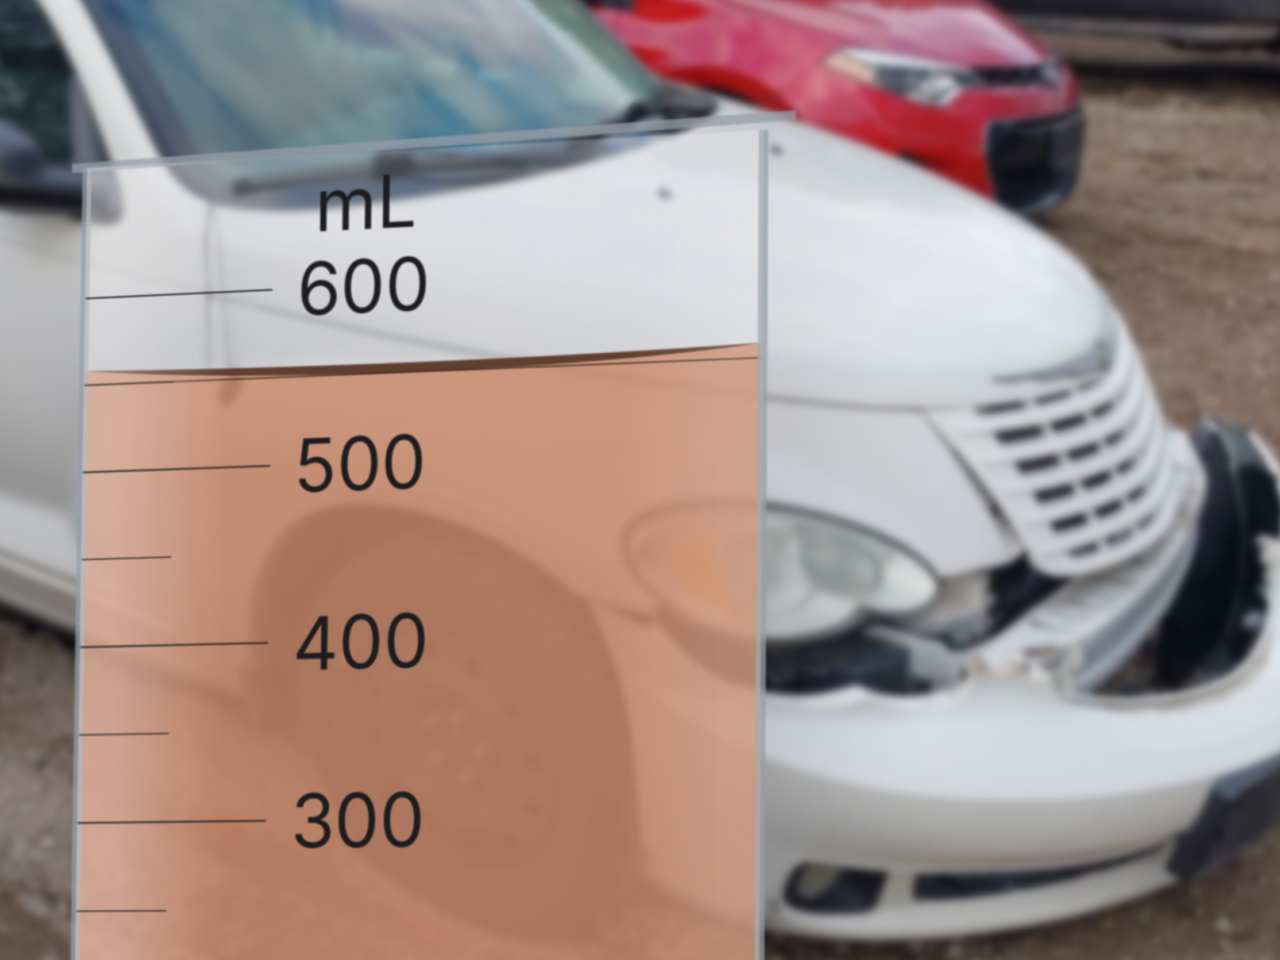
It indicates 550 mL
